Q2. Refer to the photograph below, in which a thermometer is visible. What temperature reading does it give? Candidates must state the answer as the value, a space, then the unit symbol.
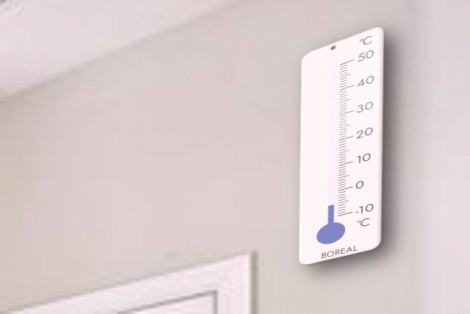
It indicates -5 °C
